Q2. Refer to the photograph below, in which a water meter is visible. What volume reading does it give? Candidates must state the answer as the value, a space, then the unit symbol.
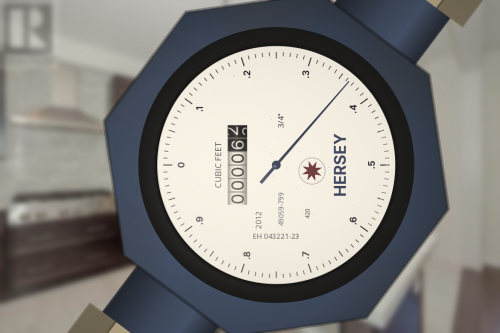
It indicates 62.36 ft³
